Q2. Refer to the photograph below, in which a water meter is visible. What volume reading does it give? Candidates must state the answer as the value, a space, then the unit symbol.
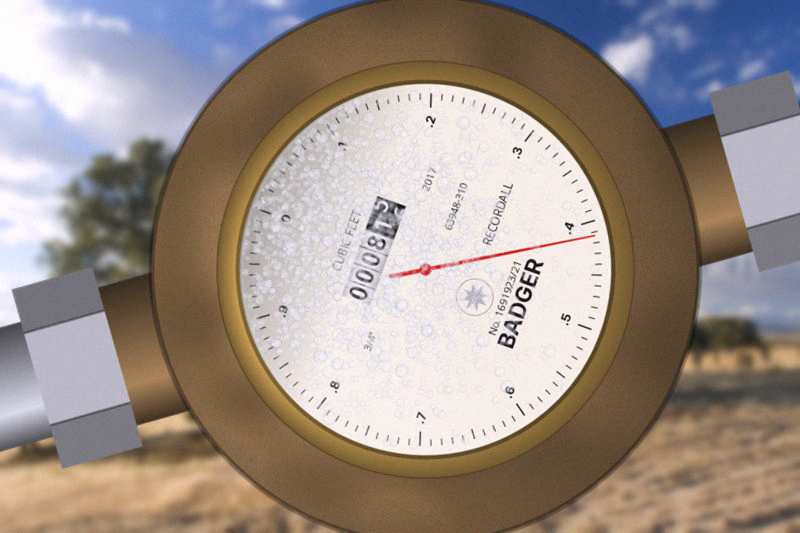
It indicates 815.41 ft³
